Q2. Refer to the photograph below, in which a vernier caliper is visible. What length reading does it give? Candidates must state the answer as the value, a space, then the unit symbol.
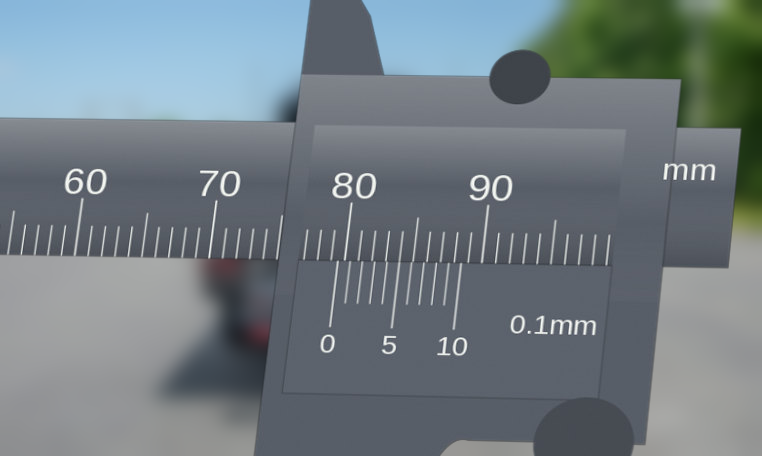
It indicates 79.5 mm
